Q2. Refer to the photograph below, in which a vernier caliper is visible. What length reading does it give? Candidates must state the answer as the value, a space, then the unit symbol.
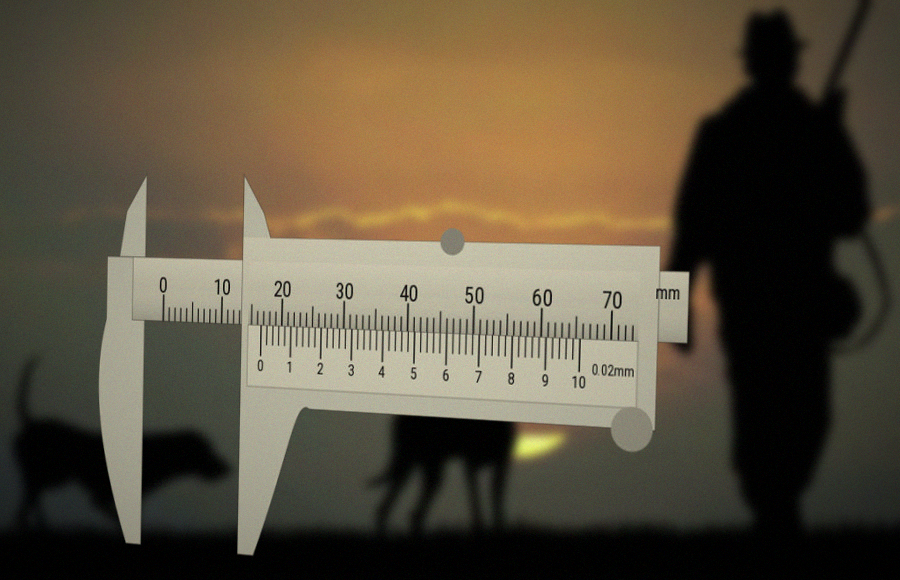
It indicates 16.6 mm
